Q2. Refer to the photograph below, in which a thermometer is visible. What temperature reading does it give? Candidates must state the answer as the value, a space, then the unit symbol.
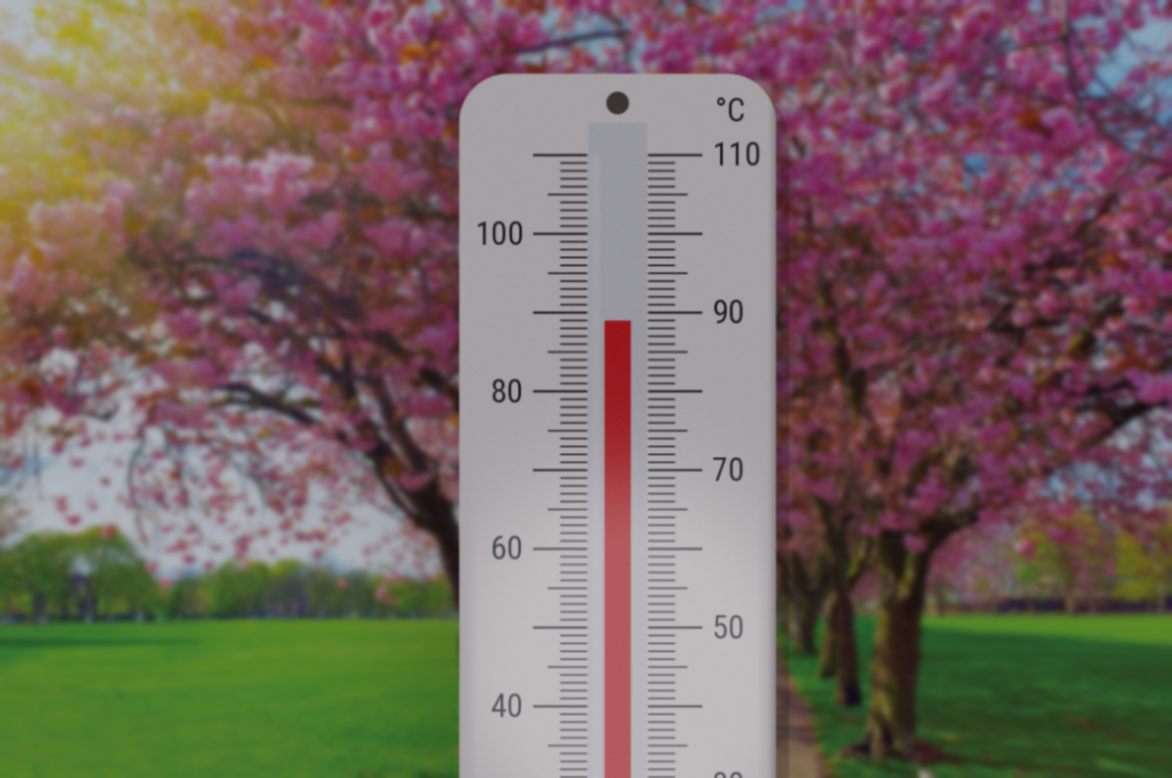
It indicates 89 °C
